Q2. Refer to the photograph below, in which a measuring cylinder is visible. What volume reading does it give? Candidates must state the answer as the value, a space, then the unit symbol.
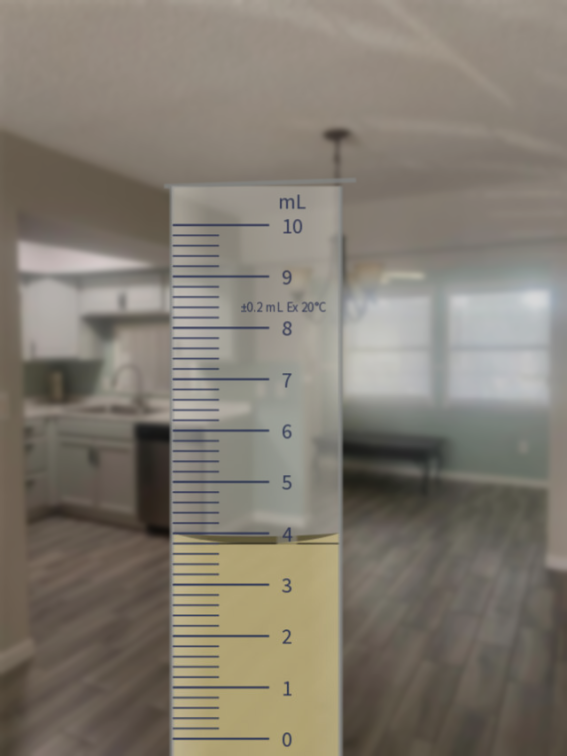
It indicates 3.8 mL
